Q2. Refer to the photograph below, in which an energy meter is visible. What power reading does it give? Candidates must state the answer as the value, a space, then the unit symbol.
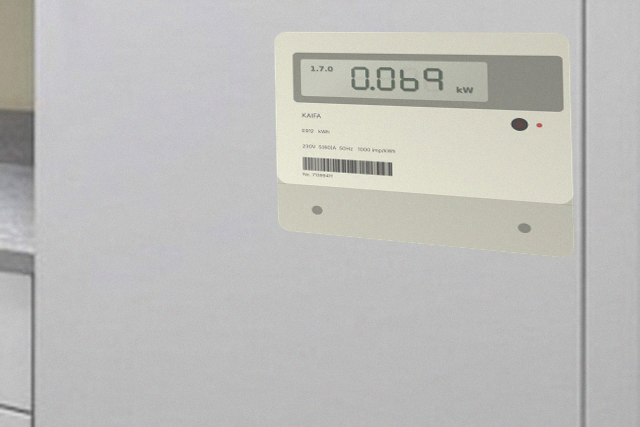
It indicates 0.069 kW
